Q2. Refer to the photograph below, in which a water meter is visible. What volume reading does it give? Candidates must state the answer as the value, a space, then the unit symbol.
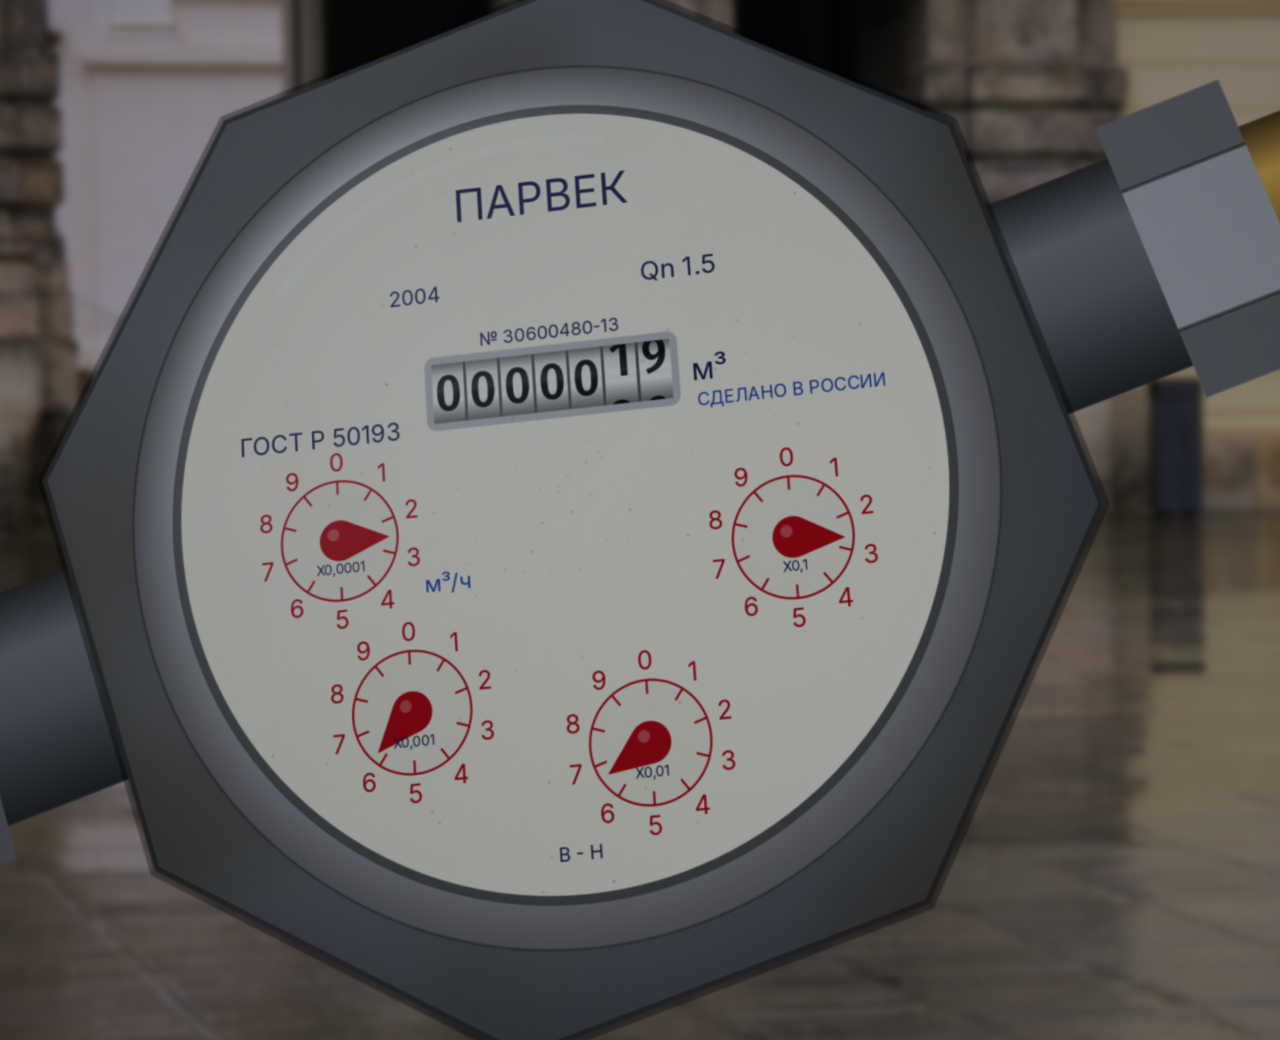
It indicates 19.2662 m³
